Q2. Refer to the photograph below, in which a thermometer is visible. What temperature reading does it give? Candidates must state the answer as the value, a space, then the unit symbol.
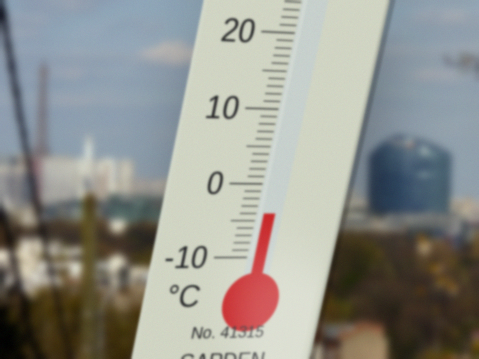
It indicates -4 °C
